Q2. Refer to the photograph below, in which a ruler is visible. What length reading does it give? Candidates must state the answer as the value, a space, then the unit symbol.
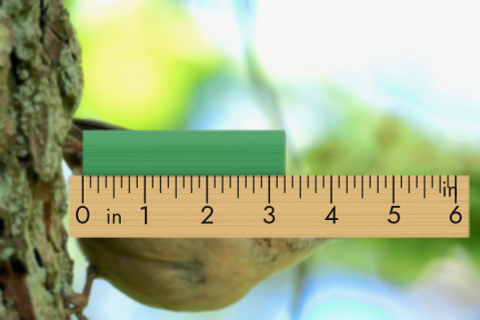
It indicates 3.25 in
